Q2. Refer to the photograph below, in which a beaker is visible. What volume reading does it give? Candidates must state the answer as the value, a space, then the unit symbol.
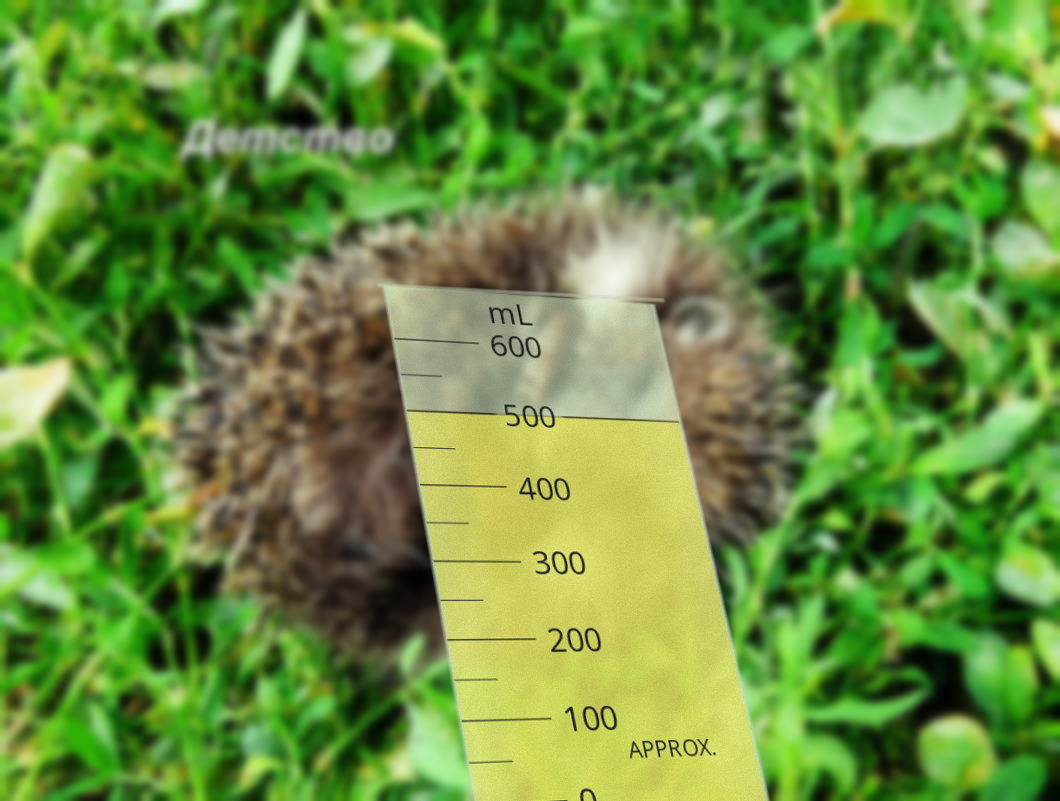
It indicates 500 mL
